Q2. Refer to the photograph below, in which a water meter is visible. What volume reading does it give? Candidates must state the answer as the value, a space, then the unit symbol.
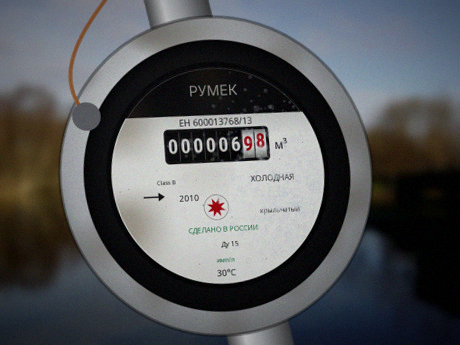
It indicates 6.98 m³
